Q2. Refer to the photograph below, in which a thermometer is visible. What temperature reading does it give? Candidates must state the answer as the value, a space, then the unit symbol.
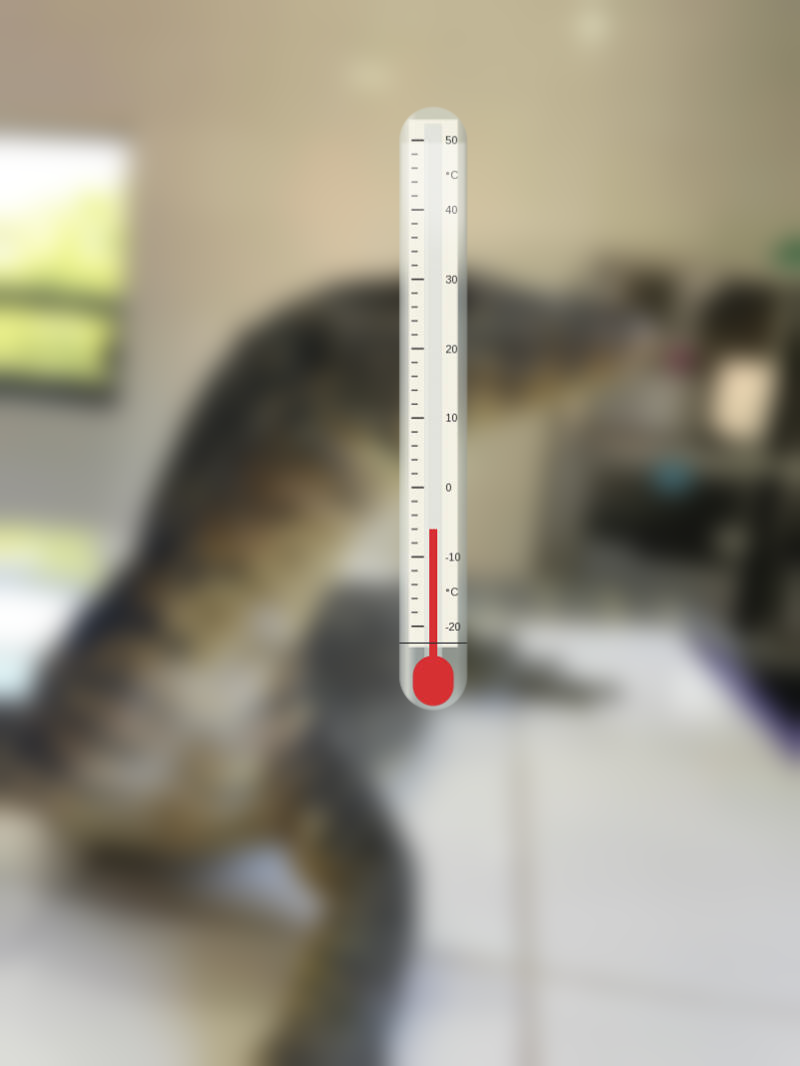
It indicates -6 °C
